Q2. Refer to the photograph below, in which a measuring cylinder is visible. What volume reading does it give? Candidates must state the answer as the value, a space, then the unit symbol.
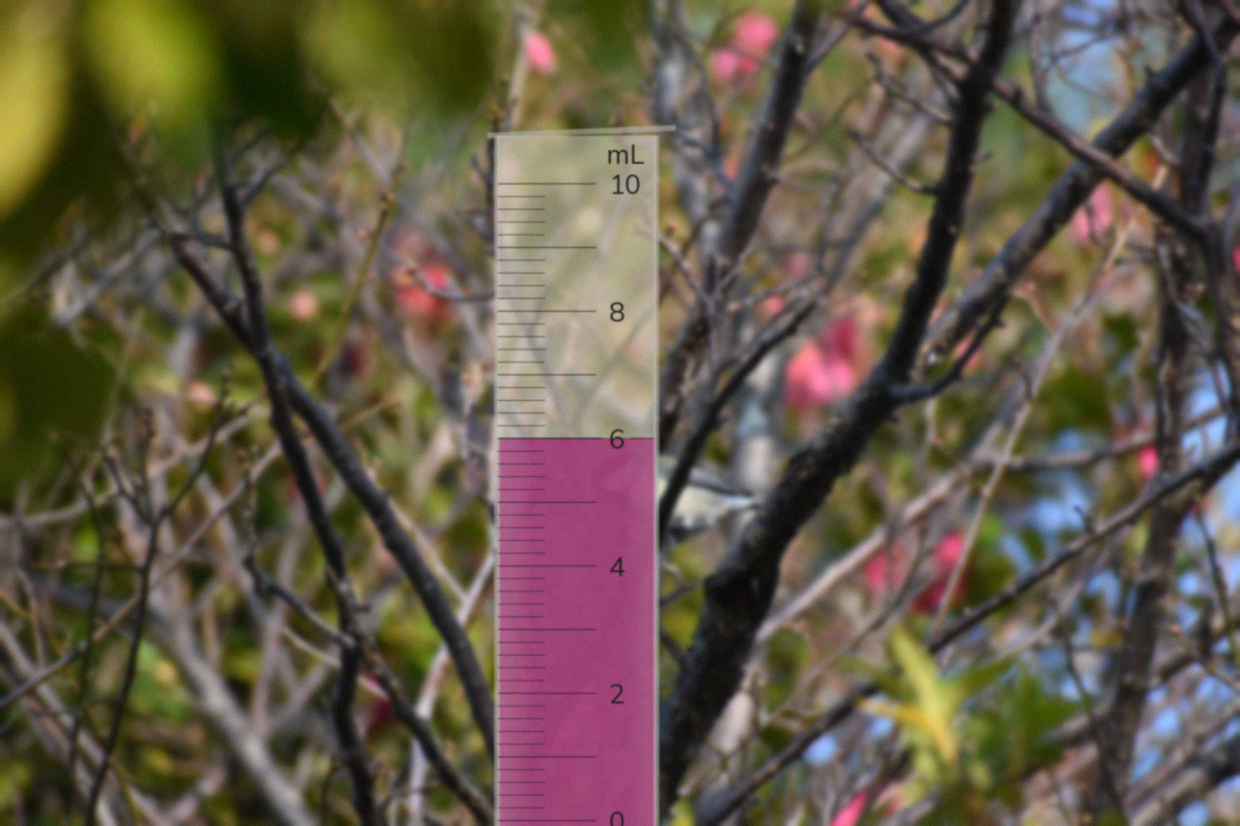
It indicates 6 mL
